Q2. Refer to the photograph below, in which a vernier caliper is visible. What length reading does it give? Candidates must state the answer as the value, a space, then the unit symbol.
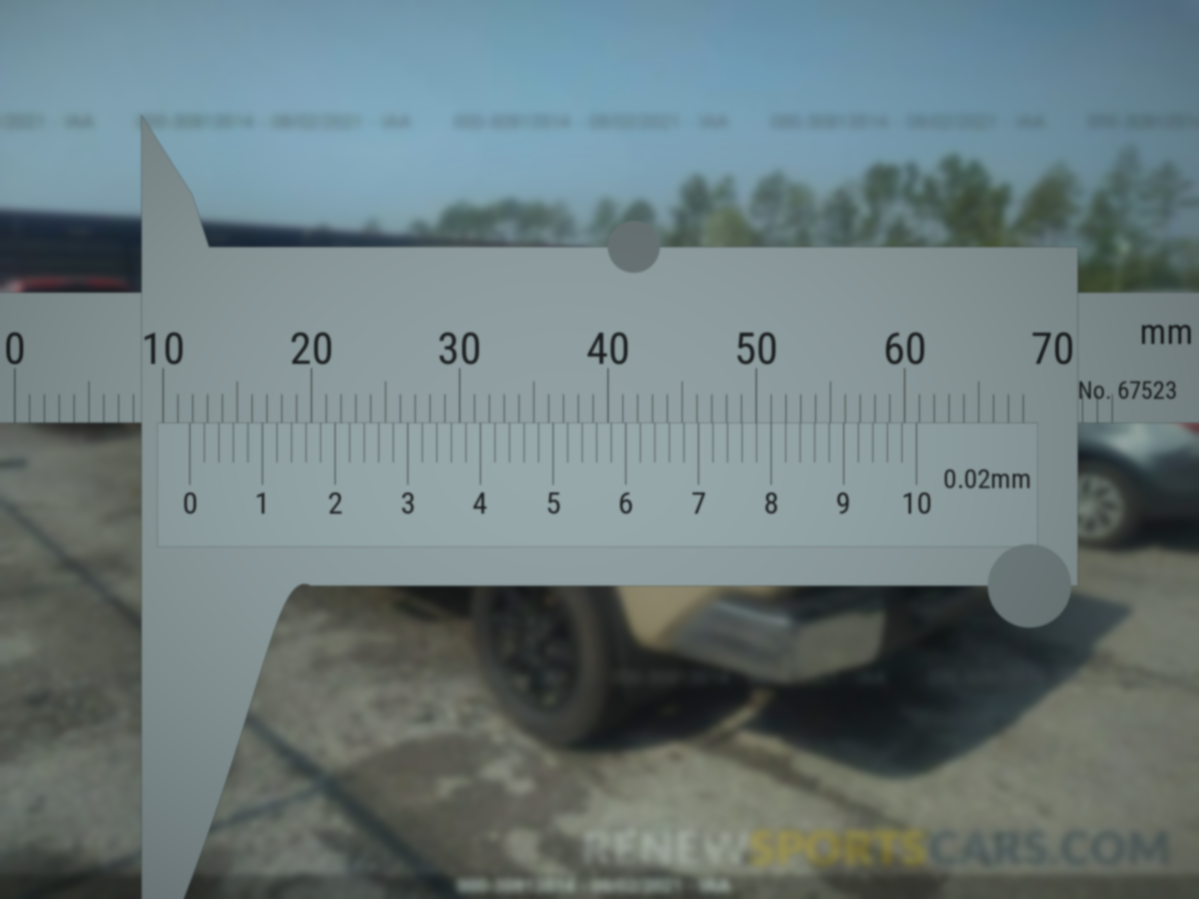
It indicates 11.8 mm
